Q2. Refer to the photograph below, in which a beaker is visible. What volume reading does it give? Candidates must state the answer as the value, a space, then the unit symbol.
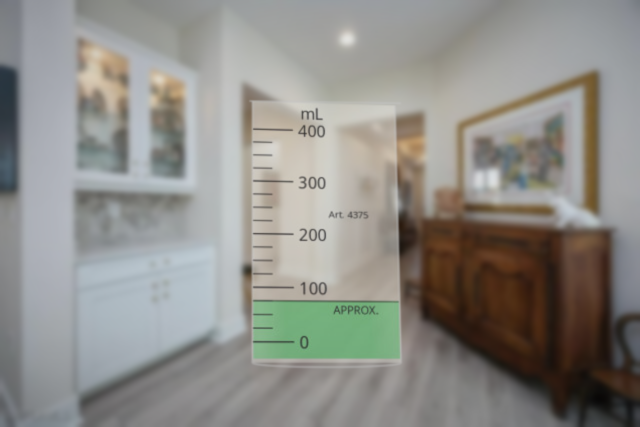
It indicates 75 mL
